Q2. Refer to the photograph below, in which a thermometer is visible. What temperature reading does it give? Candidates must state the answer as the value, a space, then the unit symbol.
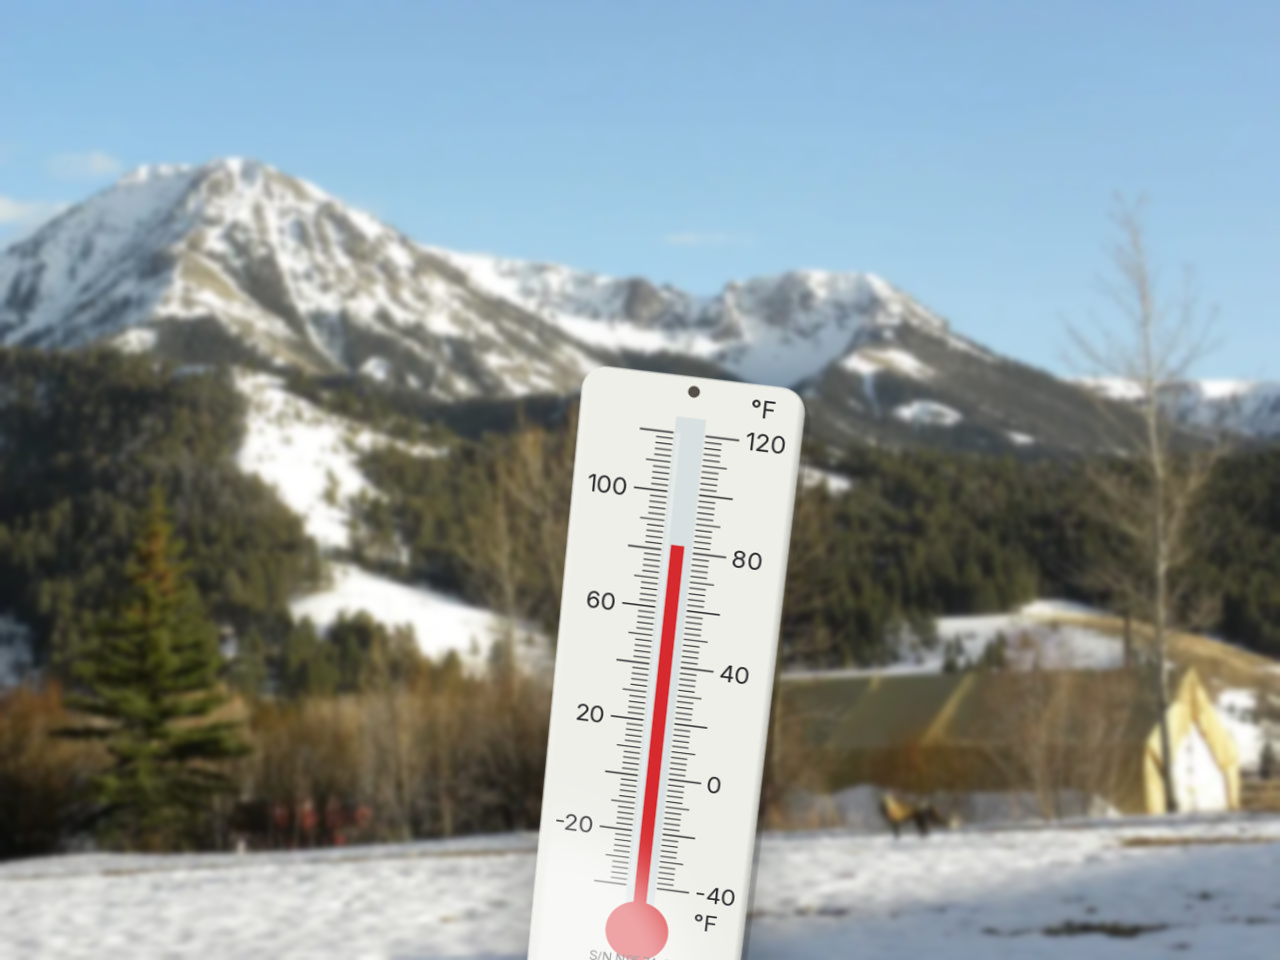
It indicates 82 °F
